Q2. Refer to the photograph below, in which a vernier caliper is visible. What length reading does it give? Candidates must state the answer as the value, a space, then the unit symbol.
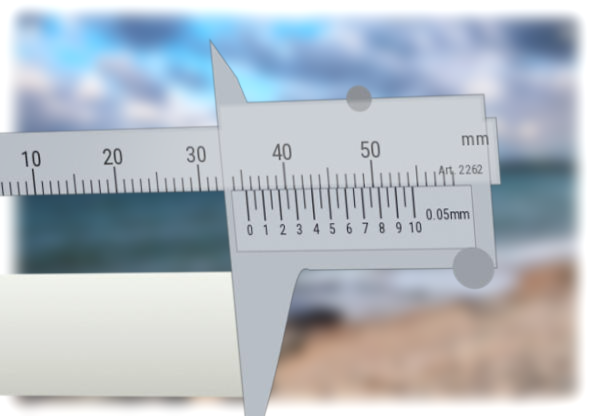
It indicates 35.4 mm
